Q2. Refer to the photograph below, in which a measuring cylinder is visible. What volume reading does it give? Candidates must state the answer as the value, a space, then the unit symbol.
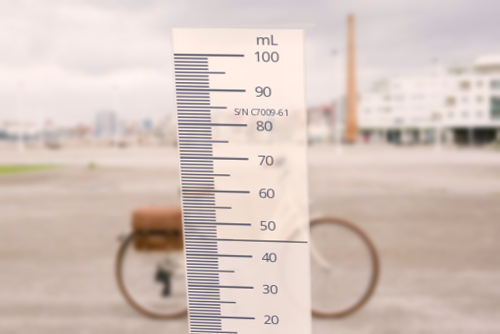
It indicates 45 mL
